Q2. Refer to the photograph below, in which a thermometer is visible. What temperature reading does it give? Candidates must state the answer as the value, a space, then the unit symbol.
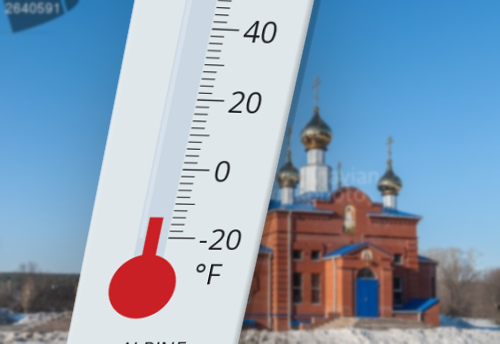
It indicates -14 °F
